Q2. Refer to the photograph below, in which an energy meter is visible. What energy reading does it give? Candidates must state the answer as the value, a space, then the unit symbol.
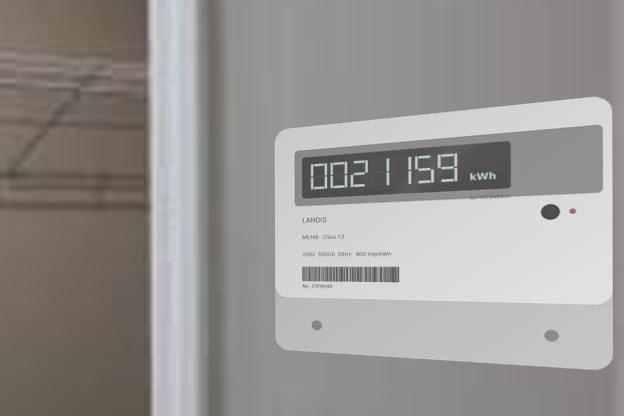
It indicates 21159 kWh
